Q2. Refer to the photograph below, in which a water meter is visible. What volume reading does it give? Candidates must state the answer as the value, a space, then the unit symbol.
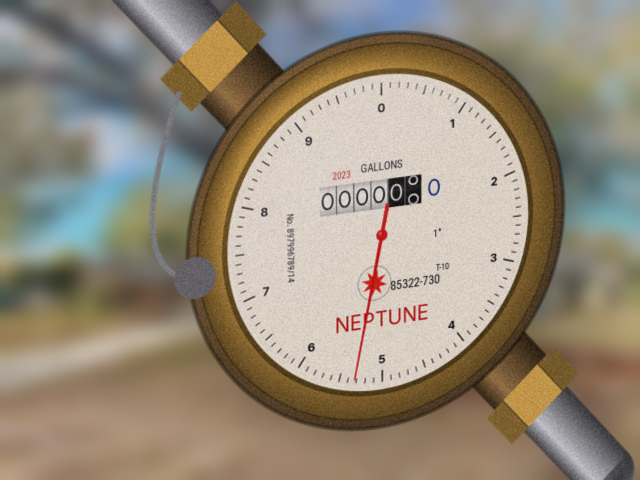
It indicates 85.3 gal
